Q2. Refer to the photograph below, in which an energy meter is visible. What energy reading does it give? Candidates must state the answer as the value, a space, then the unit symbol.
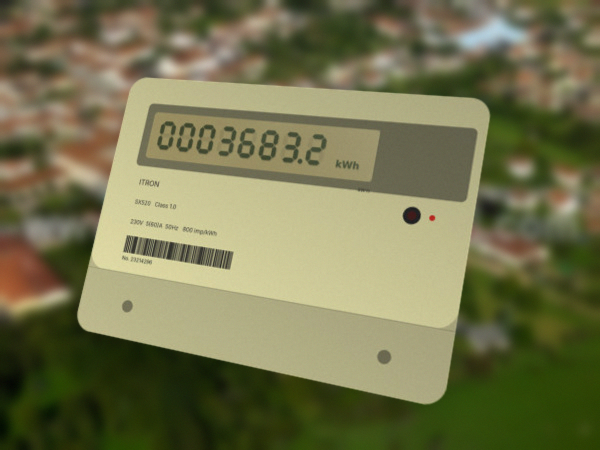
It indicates 3683.2 kWh
